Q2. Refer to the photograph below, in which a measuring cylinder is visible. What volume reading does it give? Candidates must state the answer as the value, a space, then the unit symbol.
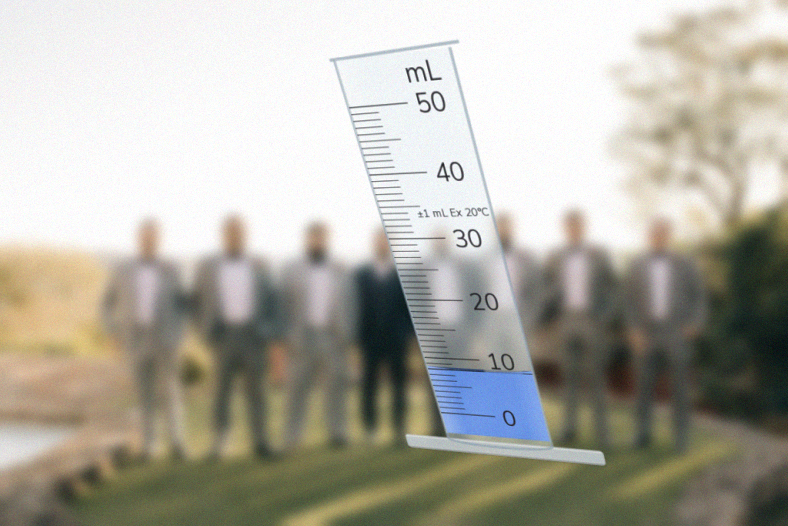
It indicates 8 mL
